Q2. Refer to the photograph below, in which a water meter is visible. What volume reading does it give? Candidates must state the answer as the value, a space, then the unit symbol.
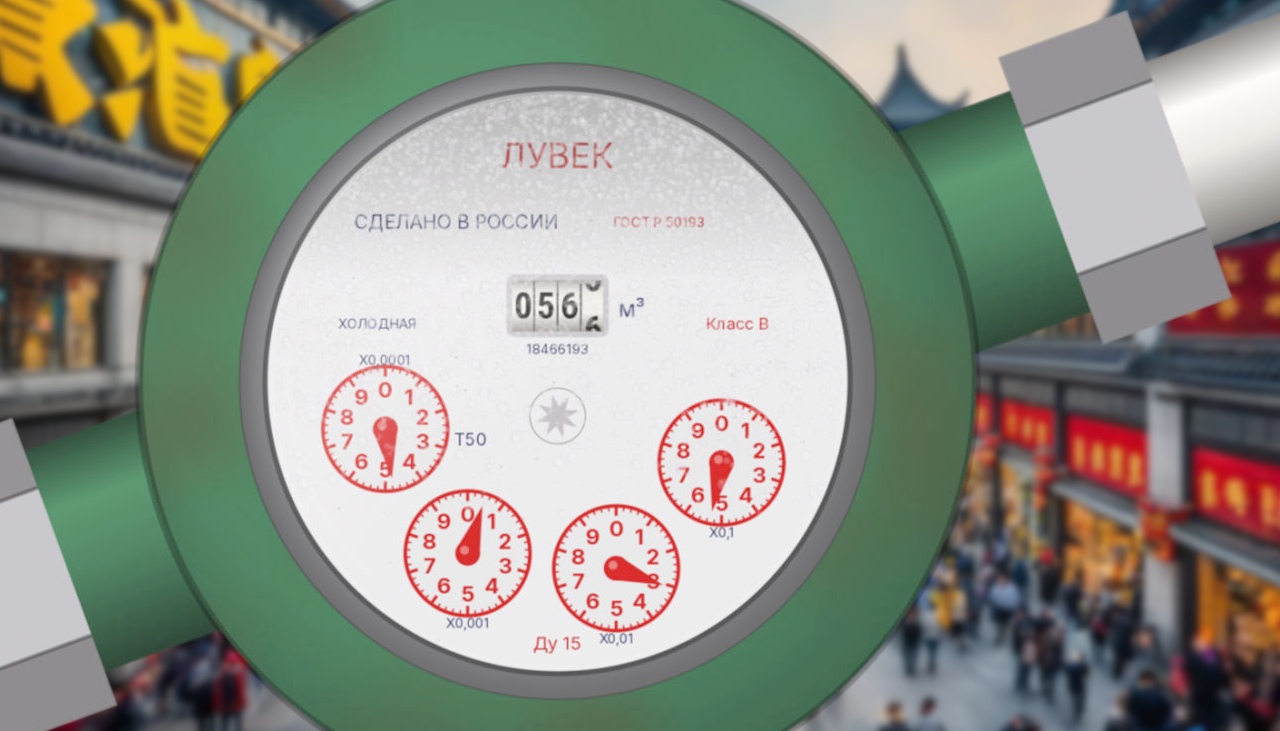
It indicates 565.5304 m³
